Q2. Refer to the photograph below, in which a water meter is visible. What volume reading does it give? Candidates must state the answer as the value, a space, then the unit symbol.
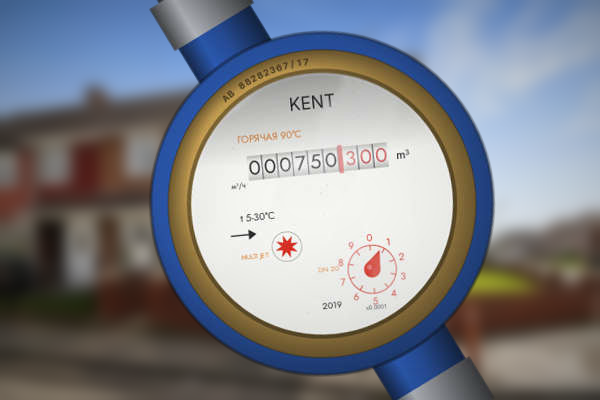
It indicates 750.3000 m³
